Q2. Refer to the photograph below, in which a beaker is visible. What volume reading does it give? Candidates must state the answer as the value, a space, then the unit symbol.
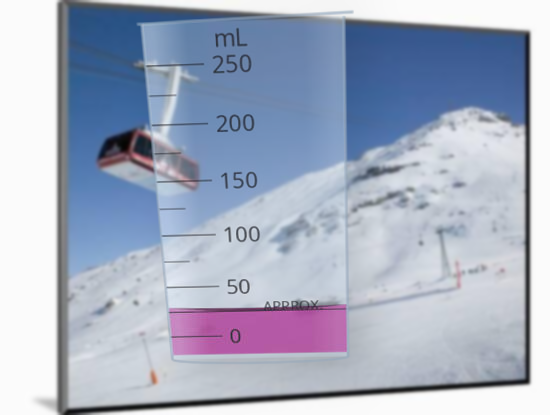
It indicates 25 mL
